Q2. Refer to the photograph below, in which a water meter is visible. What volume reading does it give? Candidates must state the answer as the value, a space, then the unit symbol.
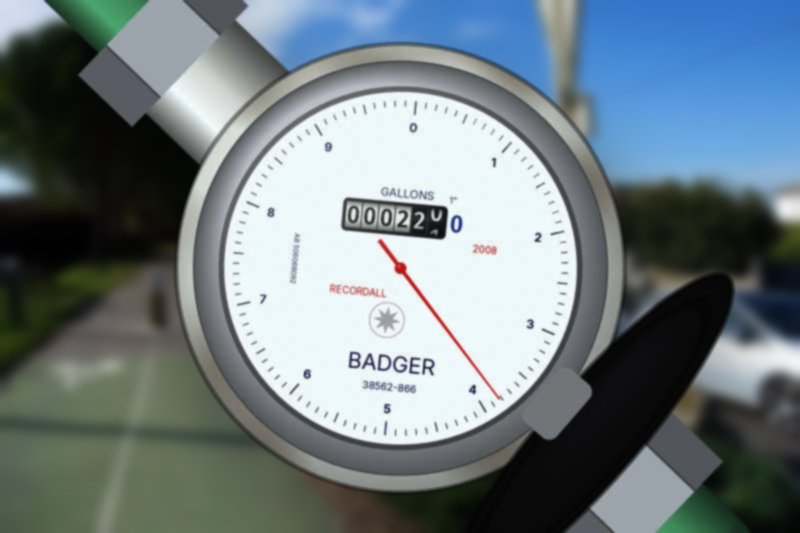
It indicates 2203.8 gal
